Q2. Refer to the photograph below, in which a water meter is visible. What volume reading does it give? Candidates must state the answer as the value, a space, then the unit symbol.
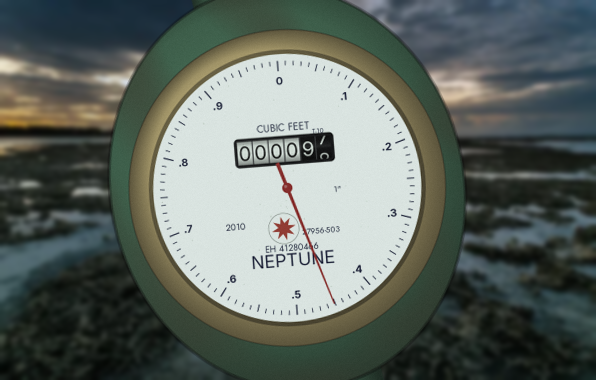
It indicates 97.45 ft³
